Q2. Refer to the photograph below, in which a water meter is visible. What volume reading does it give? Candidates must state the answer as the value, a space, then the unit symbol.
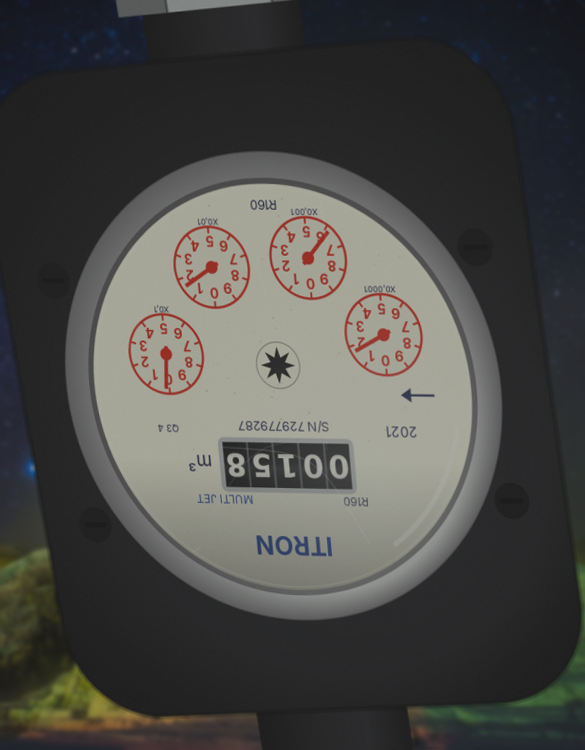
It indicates 158.0161 m³
